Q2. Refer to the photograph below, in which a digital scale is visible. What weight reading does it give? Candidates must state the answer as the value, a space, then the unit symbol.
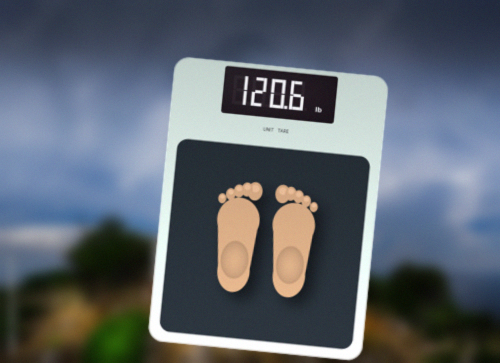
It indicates 120.6 lb
